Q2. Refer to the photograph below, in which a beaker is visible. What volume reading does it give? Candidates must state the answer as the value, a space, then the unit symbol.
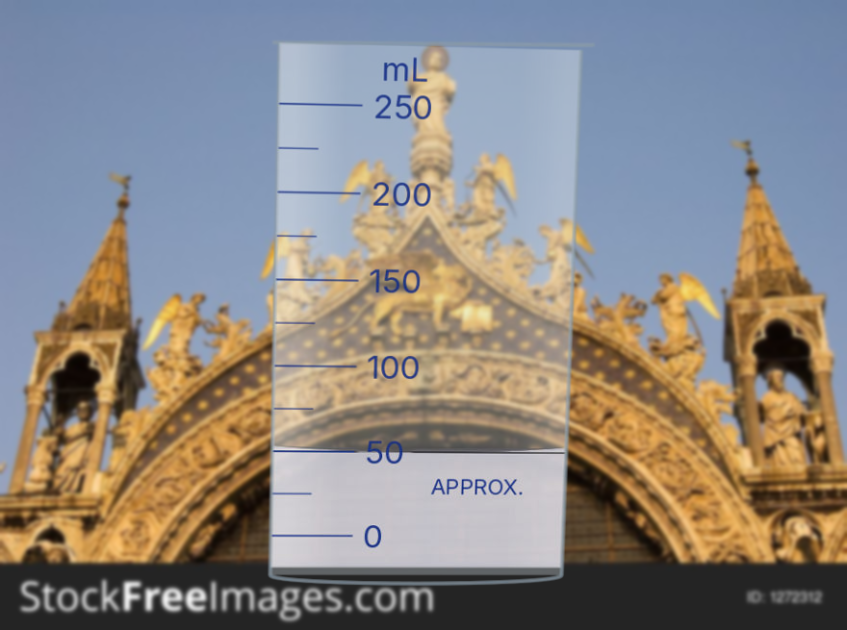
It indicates 50 mL
